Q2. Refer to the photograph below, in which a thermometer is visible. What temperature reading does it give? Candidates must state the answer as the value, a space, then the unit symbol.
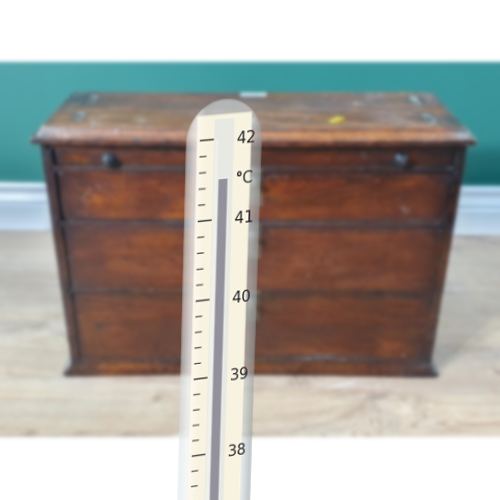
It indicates 41.5 °C
